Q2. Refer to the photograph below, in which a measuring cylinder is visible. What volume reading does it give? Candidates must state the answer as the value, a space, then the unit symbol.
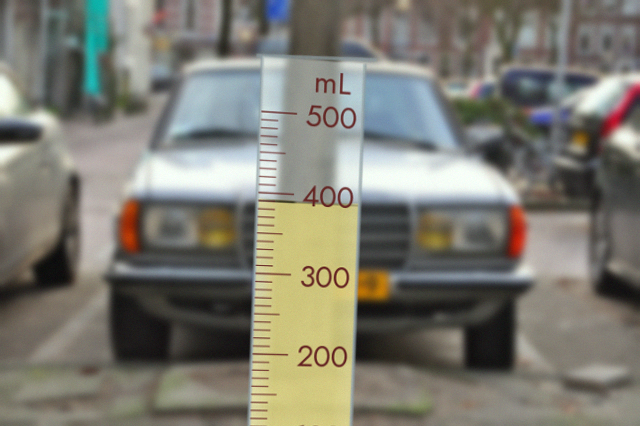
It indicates 390 mL
